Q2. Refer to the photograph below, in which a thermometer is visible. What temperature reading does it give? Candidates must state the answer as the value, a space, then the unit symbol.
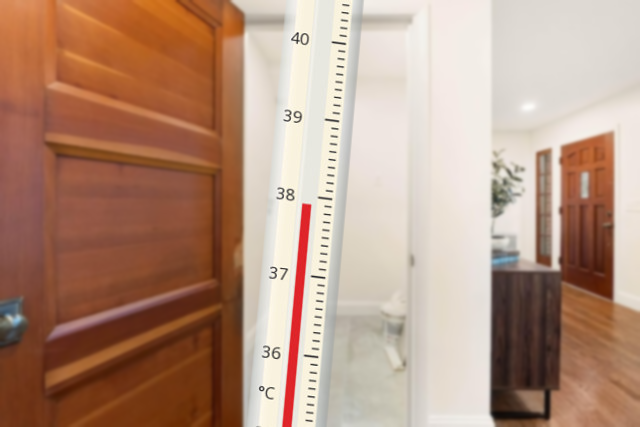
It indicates 37.9 °C
